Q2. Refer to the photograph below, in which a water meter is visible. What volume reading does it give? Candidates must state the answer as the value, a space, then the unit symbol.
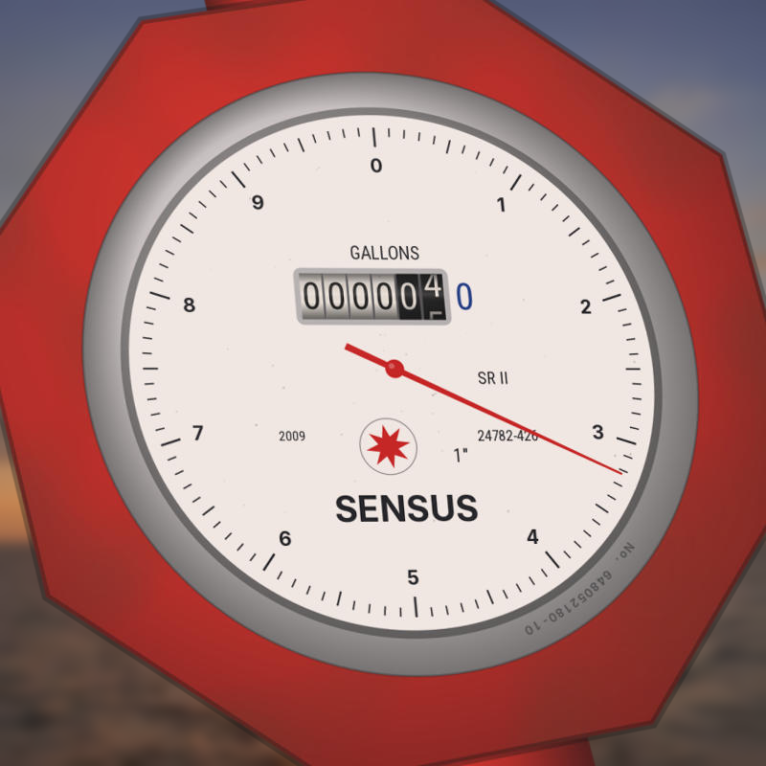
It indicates 43.2 gal
